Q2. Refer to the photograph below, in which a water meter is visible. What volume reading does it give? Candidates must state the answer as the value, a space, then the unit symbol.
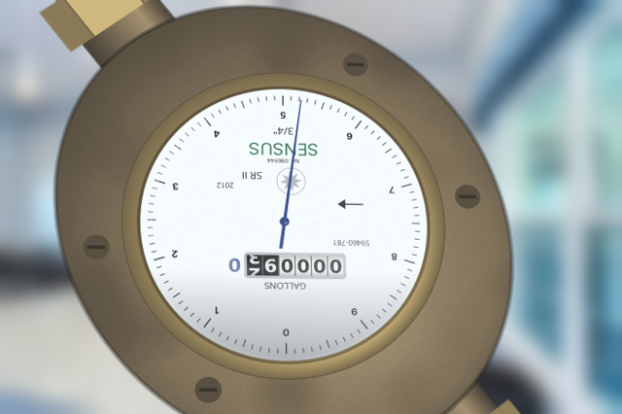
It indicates 925.2 gal
